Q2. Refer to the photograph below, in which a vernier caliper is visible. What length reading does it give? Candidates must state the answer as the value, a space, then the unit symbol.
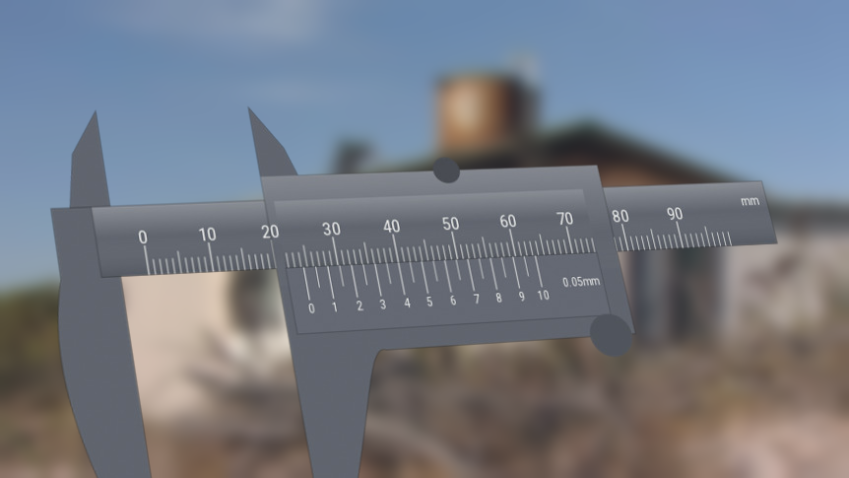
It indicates 24.4 mm
